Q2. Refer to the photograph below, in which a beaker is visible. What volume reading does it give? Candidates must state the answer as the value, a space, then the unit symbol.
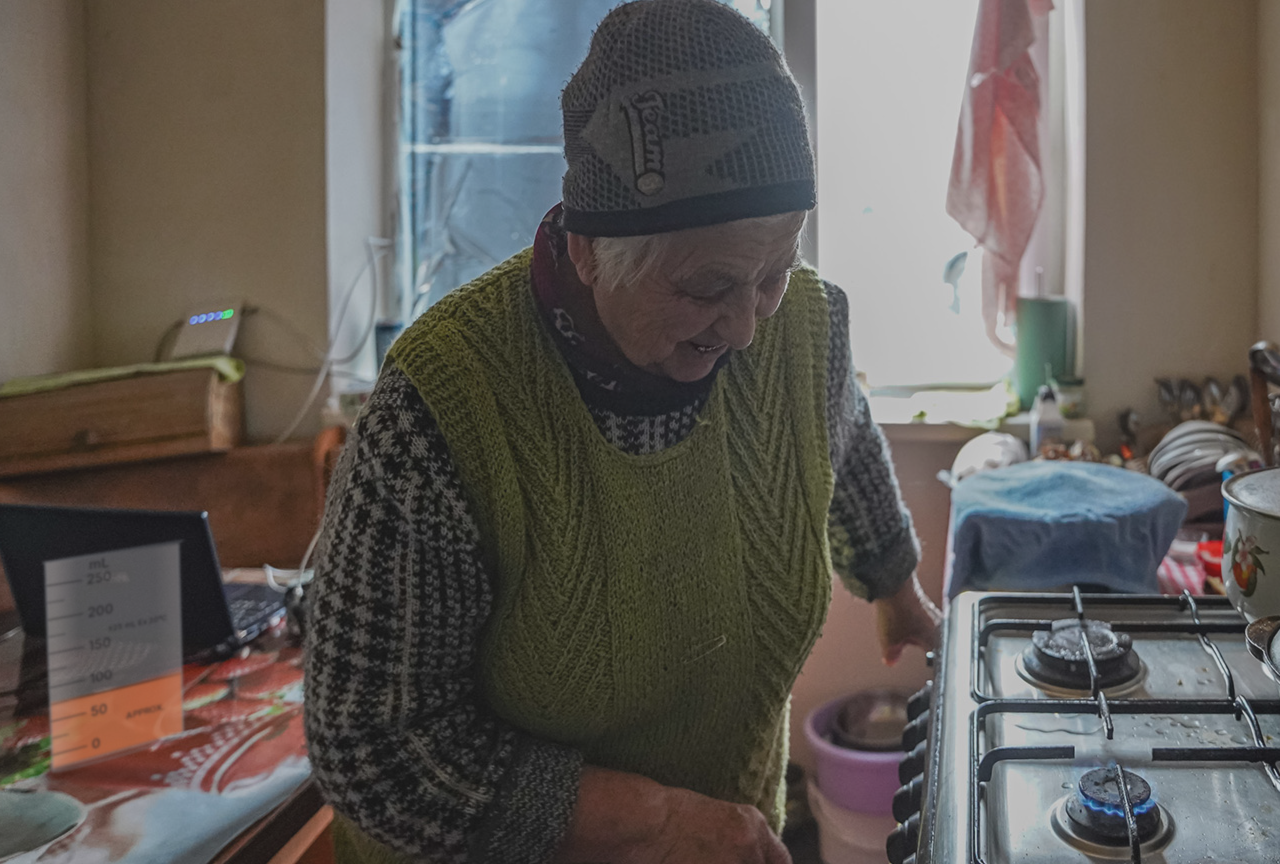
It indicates 75 mL
